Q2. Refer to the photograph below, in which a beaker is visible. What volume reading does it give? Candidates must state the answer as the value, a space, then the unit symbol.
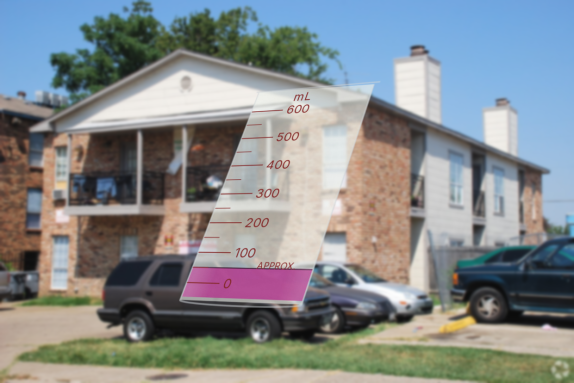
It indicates 50 mL
